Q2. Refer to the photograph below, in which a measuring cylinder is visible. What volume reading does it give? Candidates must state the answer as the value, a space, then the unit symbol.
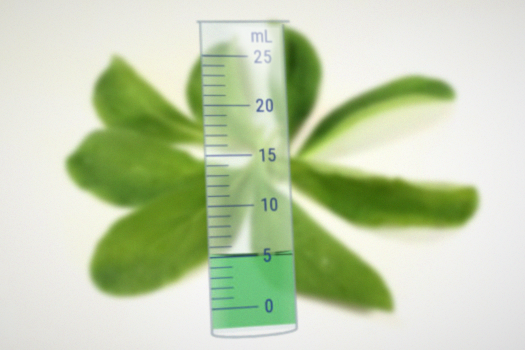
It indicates 5 mL
